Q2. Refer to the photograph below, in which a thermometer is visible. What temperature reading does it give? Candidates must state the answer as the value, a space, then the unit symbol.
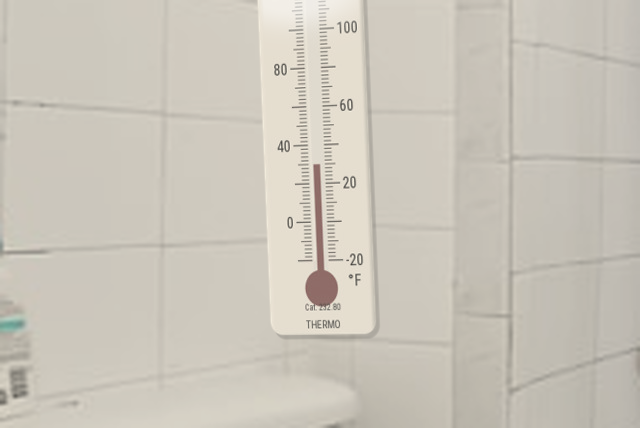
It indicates 30 °F
